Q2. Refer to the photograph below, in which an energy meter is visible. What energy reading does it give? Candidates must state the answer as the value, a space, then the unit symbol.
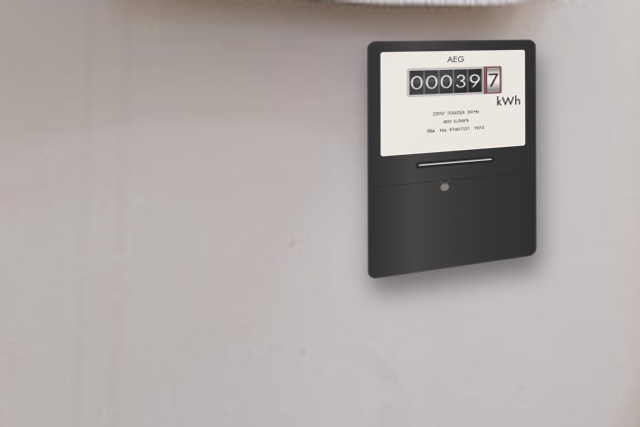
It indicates 39.7 kWh
